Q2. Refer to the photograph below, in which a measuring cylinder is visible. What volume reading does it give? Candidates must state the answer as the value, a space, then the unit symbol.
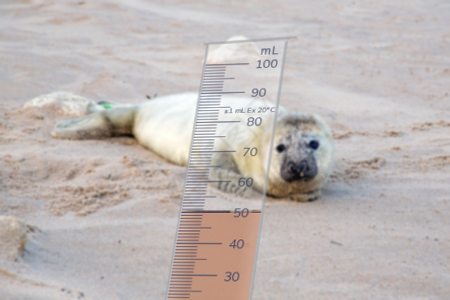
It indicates 50 mL
